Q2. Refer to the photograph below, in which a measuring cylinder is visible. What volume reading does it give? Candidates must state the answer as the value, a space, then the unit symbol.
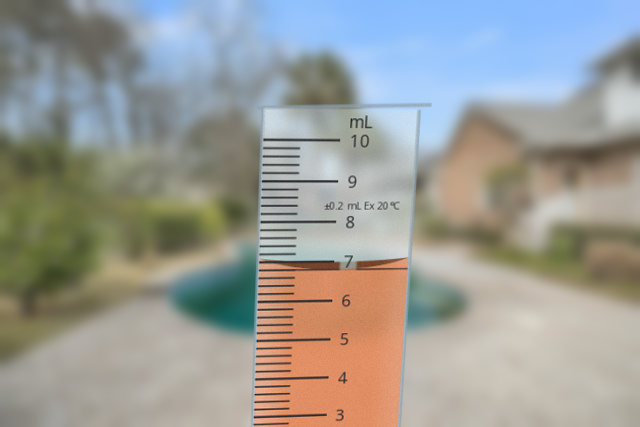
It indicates 6.8 mL
